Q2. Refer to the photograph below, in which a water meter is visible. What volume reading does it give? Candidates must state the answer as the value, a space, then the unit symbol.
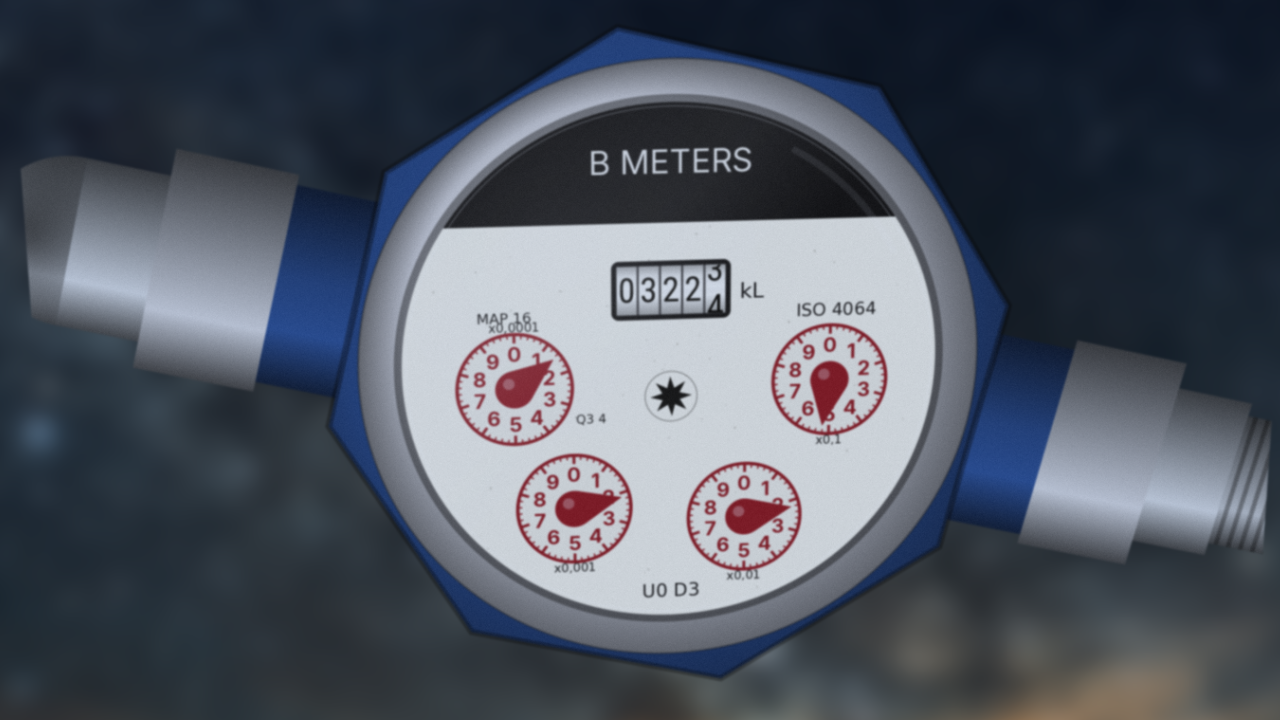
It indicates 3223.5221 kL
